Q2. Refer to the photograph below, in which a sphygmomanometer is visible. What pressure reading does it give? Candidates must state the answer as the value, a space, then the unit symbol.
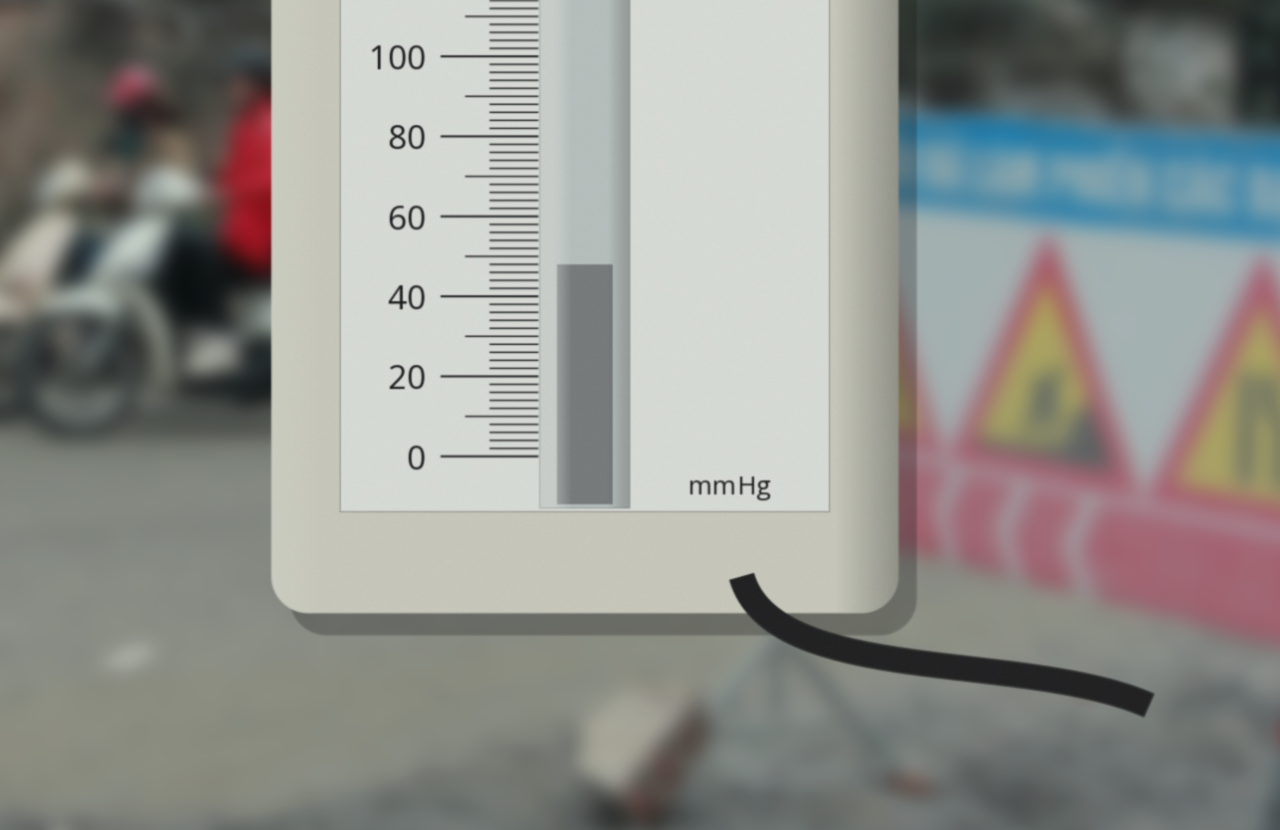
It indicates 48 mmHg
